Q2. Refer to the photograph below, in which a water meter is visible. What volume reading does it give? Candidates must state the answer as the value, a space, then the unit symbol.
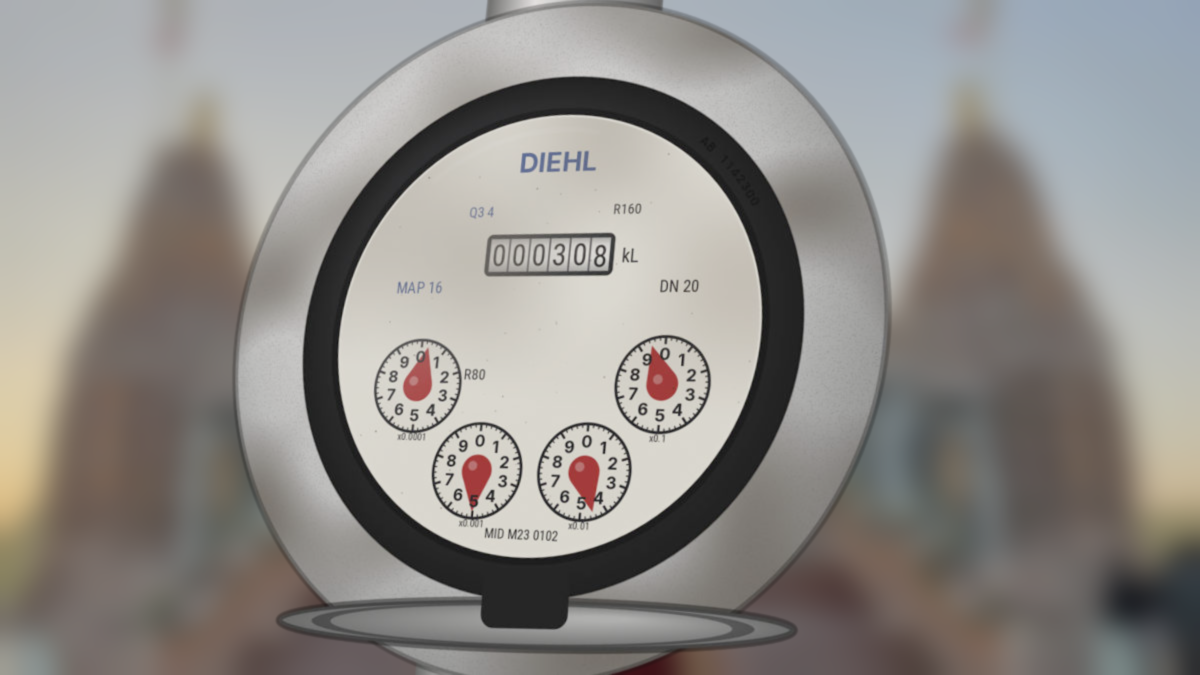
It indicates 307.9450 kL
